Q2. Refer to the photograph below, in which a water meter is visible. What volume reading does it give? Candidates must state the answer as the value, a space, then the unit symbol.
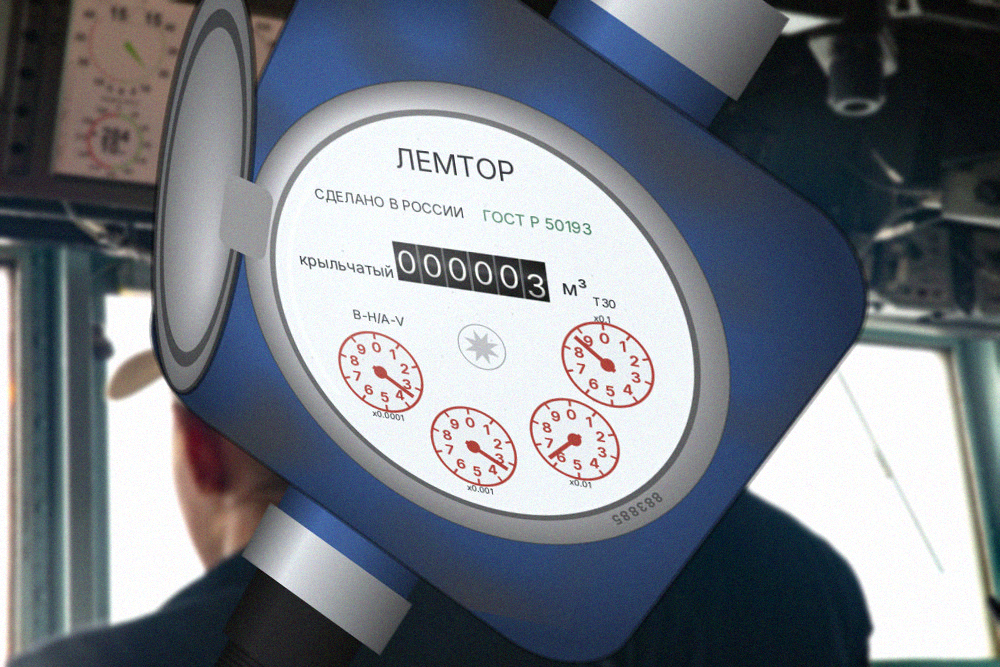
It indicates 2.8633 m³
